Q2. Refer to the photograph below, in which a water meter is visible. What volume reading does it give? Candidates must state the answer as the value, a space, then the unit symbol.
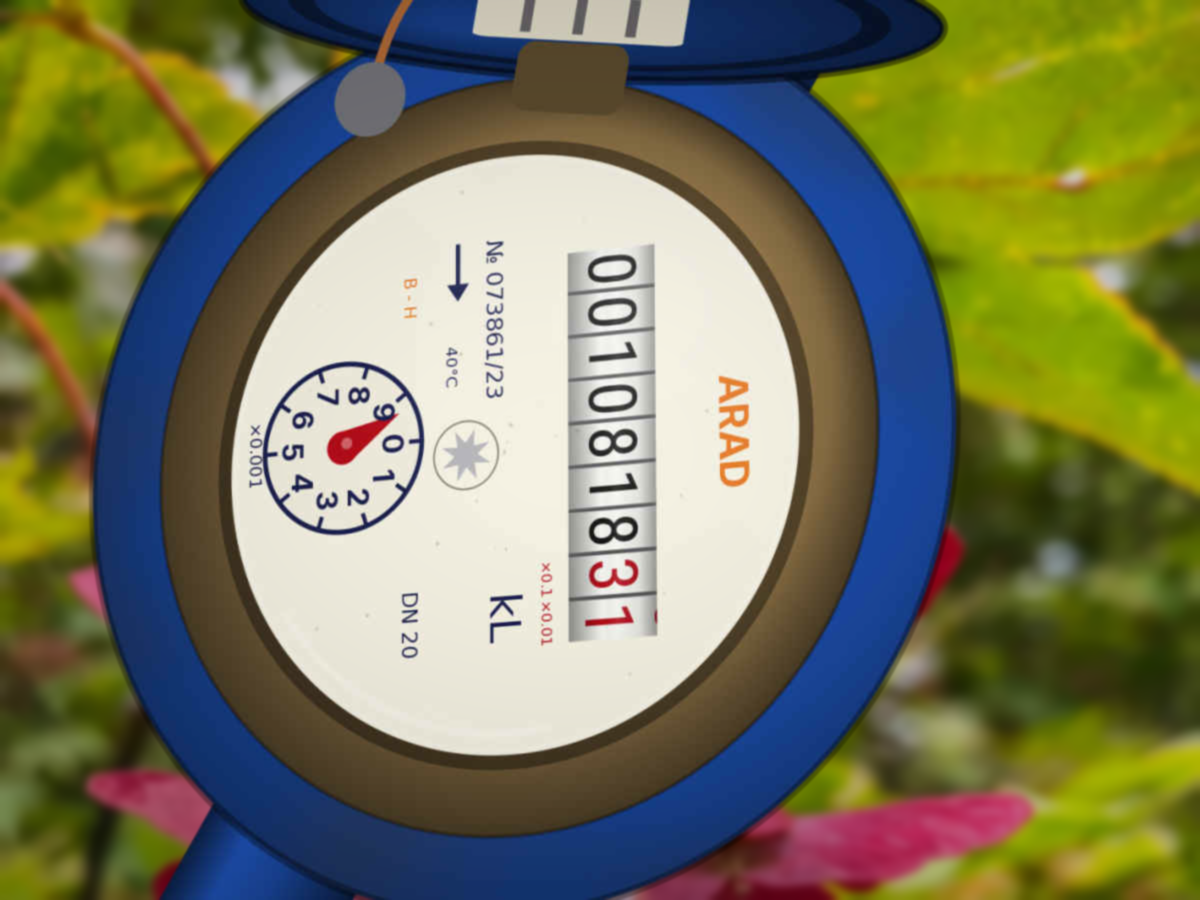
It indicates 10818.309 kL
